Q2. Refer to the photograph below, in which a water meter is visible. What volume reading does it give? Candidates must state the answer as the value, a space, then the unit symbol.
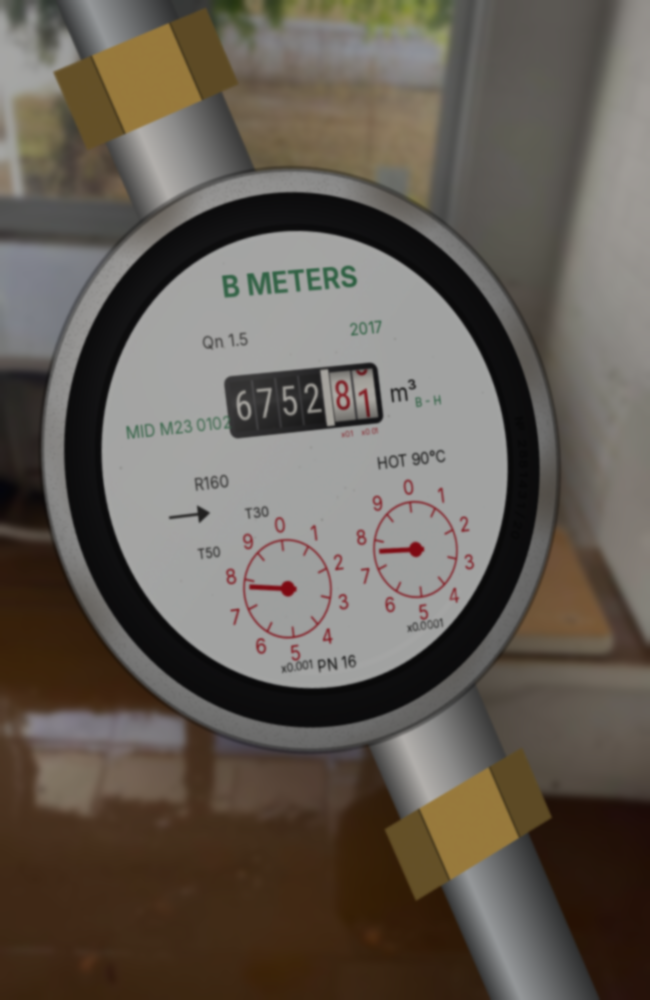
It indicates 6752.8077 m³
